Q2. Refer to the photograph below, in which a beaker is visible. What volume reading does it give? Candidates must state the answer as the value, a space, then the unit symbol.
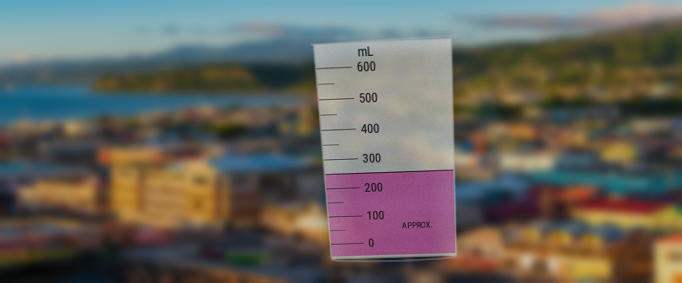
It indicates 250 mL
